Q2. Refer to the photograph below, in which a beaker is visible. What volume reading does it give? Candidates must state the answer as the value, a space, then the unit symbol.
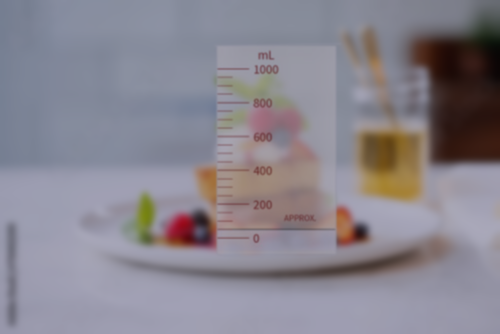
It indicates 50 mL
